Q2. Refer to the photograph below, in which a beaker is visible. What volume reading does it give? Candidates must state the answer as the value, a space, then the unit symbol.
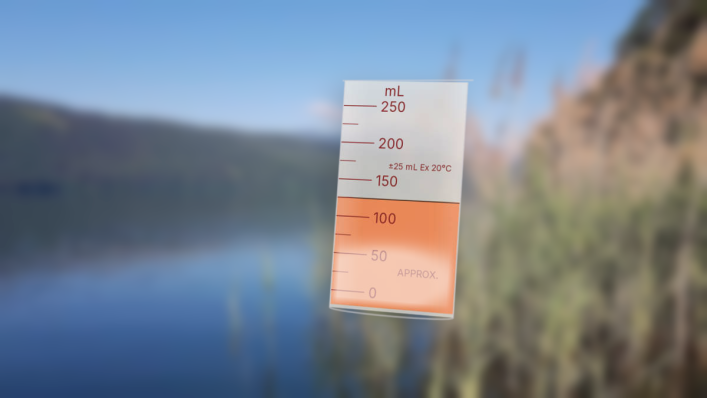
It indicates 125 mL
